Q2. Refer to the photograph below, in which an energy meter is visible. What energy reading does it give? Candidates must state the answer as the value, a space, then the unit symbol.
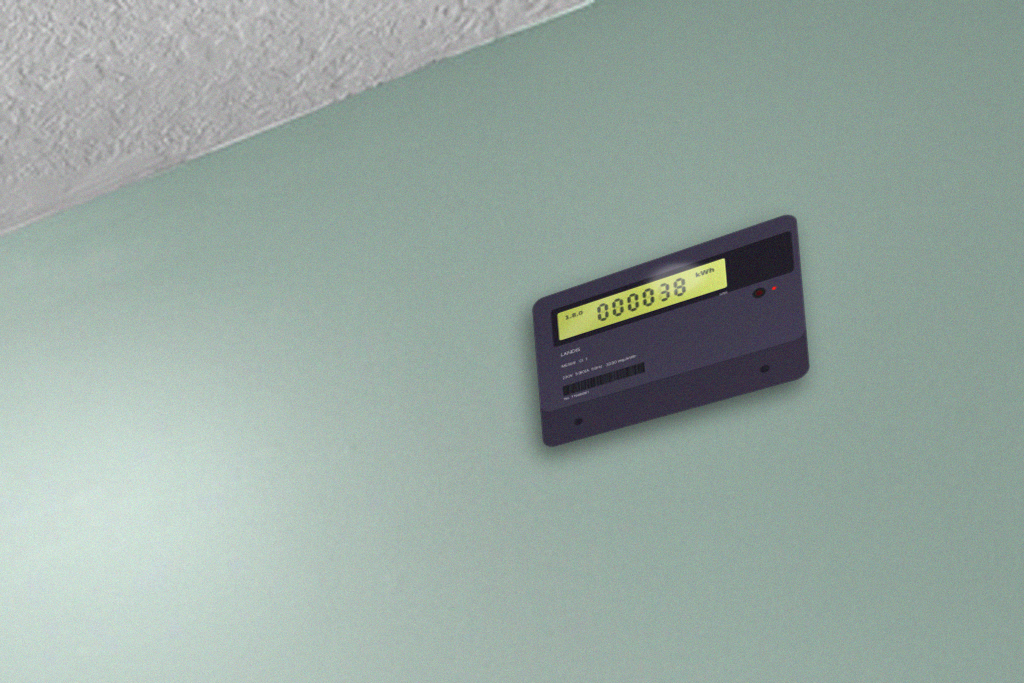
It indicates 38 kWh
